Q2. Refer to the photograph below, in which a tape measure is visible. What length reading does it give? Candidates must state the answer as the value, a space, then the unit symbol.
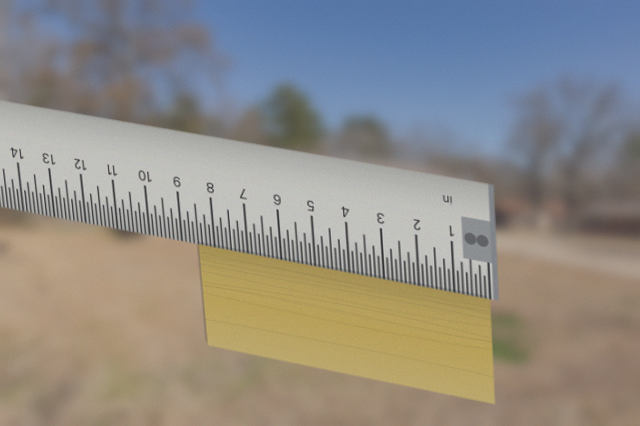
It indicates 8.5 in
